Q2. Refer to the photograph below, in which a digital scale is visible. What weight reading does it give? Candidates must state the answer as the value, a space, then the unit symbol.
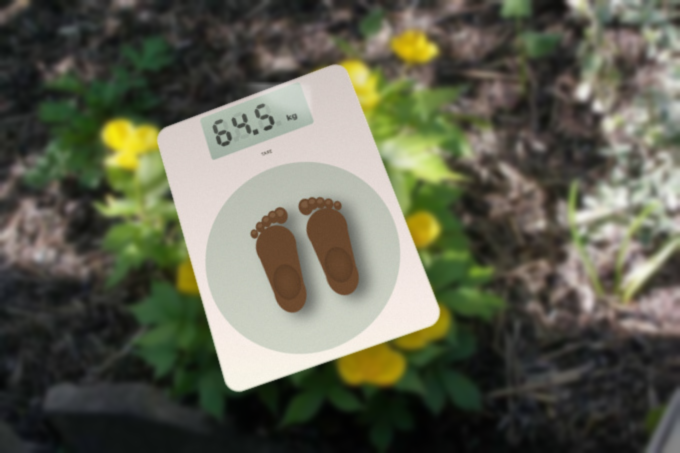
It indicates 64.5 kg
